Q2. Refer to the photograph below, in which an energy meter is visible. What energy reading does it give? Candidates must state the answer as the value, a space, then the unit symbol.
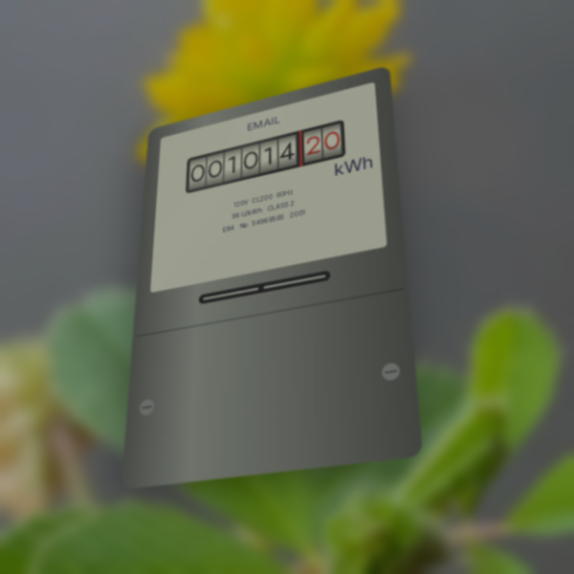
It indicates 1014.20 kWh
